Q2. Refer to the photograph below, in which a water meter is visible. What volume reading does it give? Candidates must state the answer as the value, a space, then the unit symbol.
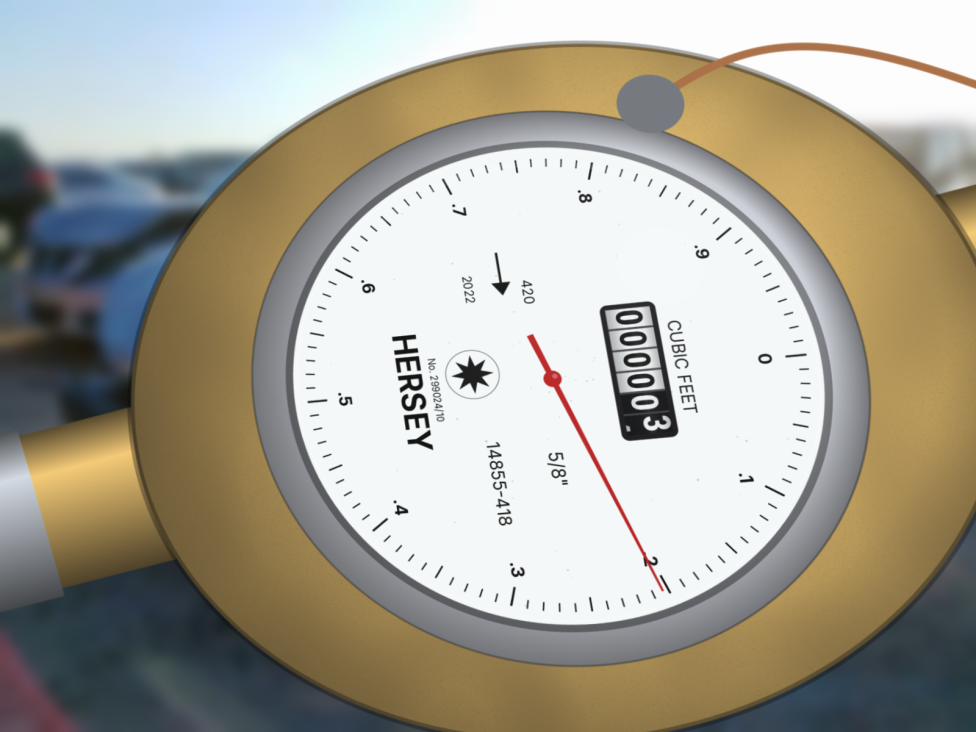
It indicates 3.20 ft³
